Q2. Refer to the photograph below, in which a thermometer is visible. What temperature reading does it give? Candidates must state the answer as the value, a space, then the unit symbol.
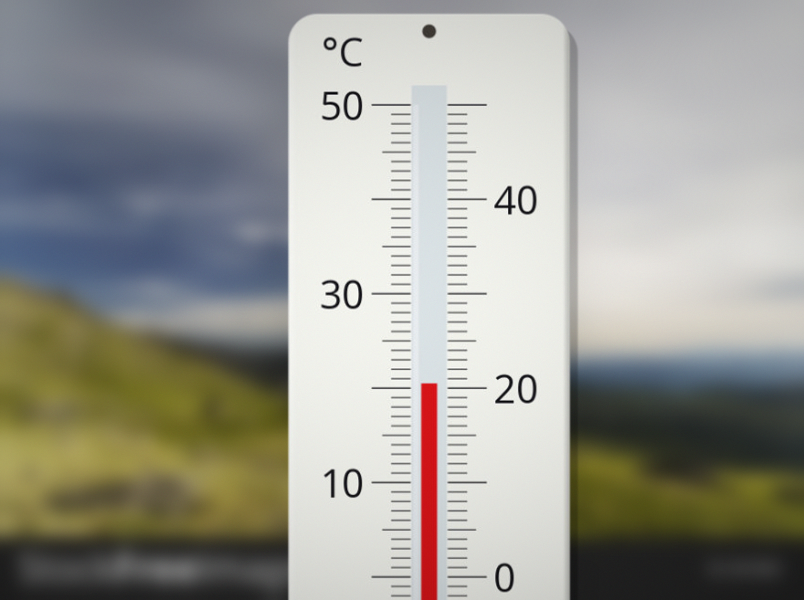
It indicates 20.5 °C
